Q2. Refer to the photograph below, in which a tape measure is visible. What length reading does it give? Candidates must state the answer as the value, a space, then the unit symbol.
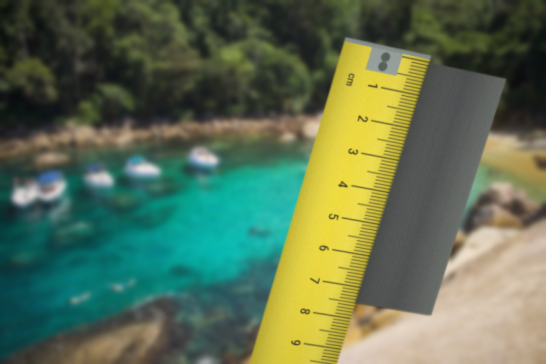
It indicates 7.5 cm
